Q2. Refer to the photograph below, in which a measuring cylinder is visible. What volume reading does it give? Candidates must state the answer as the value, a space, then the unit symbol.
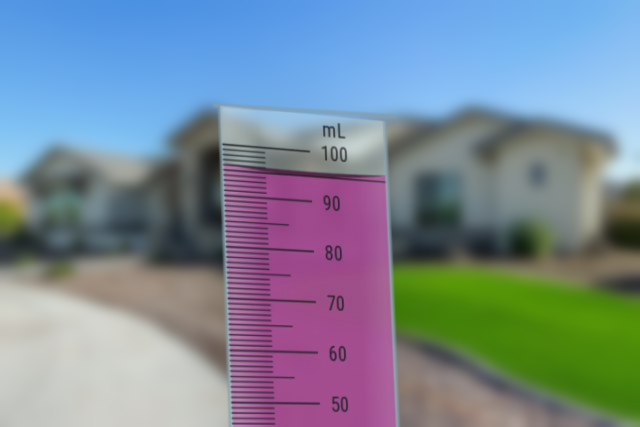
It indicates 95 mL
